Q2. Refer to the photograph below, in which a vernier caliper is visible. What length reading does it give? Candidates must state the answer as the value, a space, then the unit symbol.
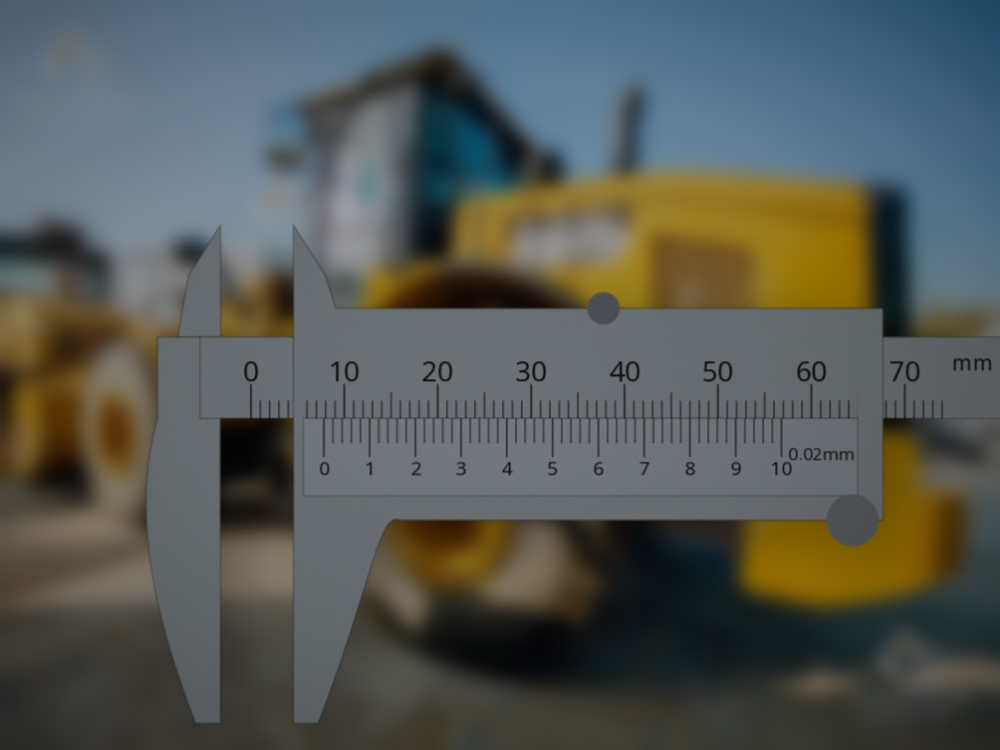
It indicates 7.8 mm
